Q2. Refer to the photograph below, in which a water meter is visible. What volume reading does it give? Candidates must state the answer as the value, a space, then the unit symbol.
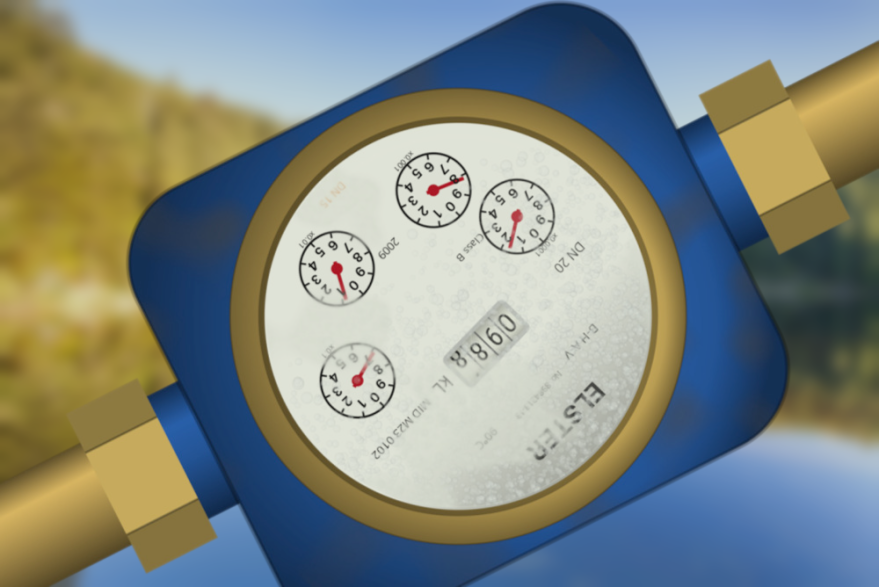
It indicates 987.7081 kL
